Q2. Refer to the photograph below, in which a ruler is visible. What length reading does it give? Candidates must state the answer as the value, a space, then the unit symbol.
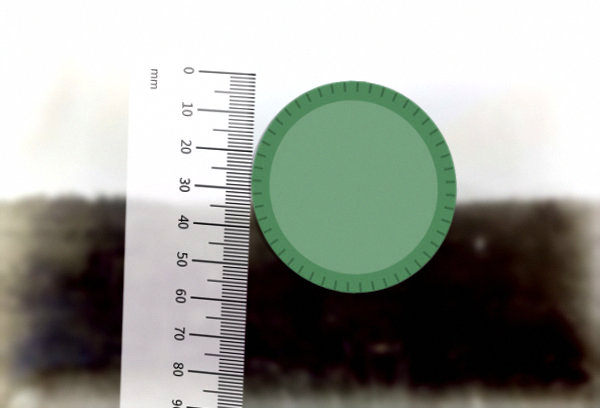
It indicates 55 mm
